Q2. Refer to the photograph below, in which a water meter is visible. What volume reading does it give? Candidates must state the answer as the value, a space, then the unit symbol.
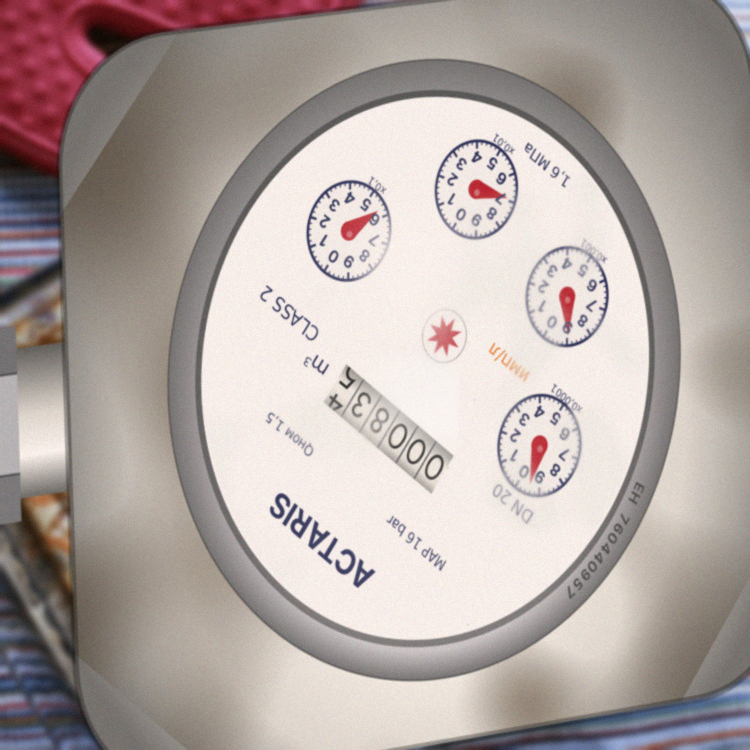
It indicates 834.5689 m³
